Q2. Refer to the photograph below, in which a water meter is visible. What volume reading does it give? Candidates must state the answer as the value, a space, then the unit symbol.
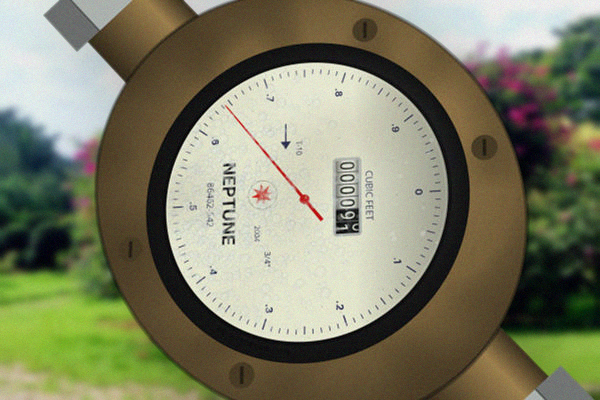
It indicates 90.64 ft³
